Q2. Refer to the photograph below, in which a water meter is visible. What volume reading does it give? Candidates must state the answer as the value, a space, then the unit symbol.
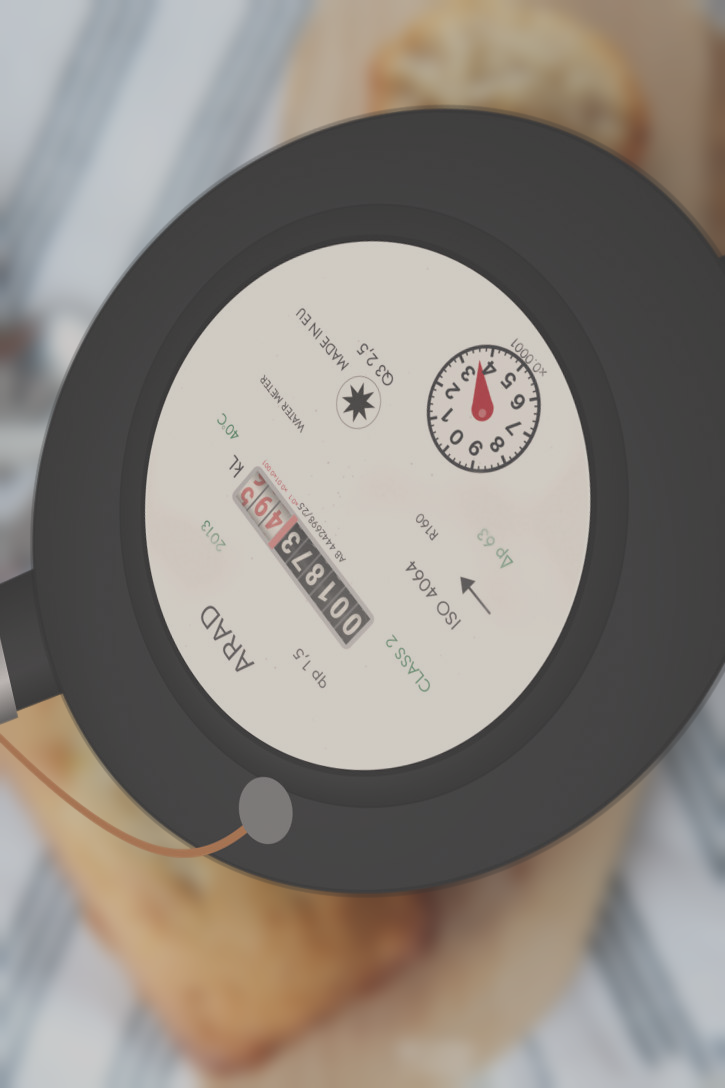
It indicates 1873.4953 kL
